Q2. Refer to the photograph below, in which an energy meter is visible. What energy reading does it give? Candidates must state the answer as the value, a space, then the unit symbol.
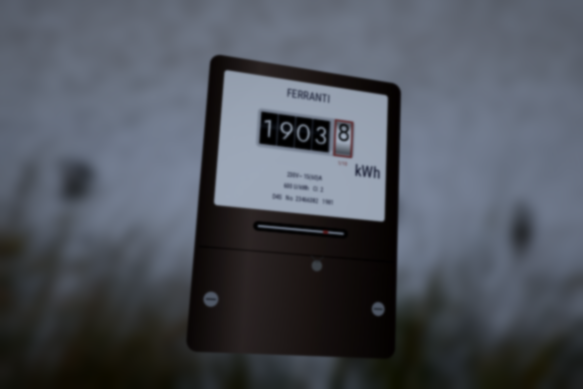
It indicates 1903.8 kWh
